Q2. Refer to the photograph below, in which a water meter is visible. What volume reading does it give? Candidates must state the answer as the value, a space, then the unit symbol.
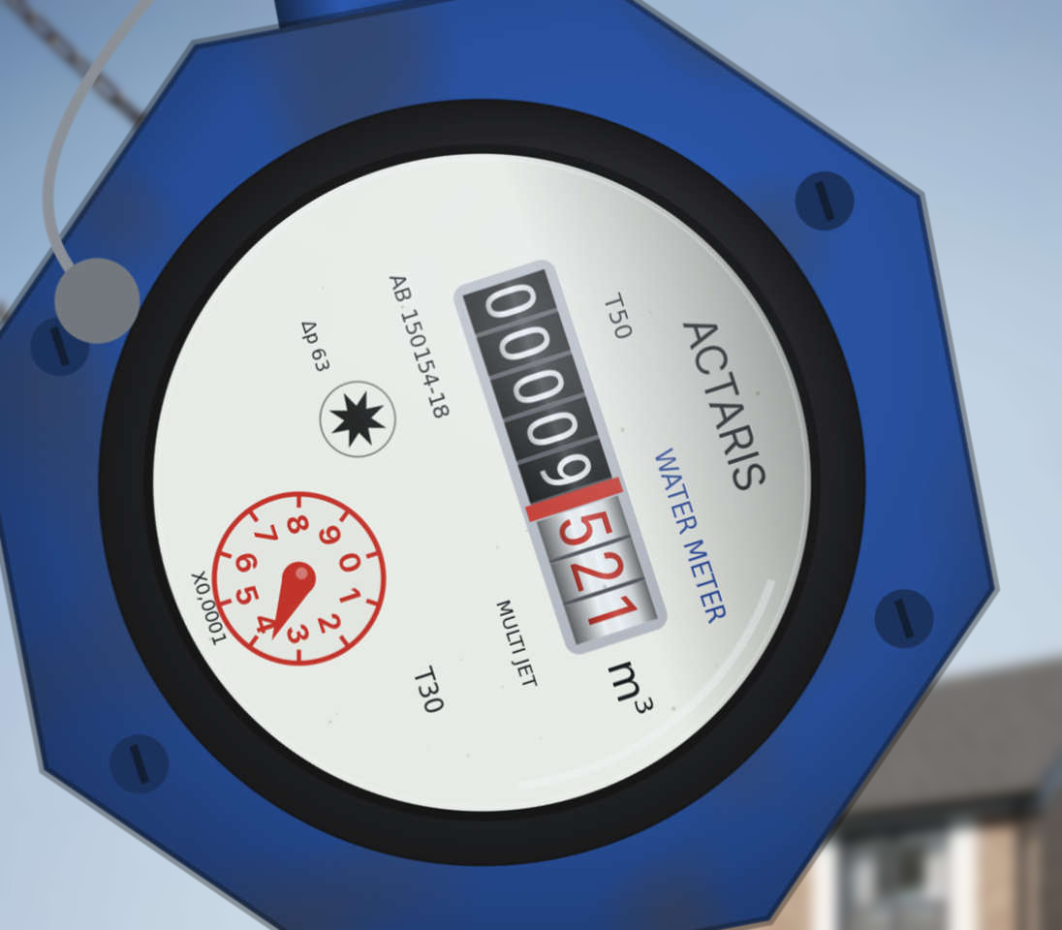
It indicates 9.5213 m³
